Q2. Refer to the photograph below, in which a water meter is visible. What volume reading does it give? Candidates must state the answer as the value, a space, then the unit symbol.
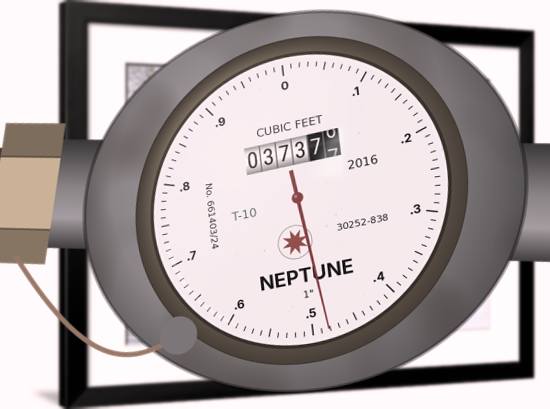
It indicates 37376.48 ft³
